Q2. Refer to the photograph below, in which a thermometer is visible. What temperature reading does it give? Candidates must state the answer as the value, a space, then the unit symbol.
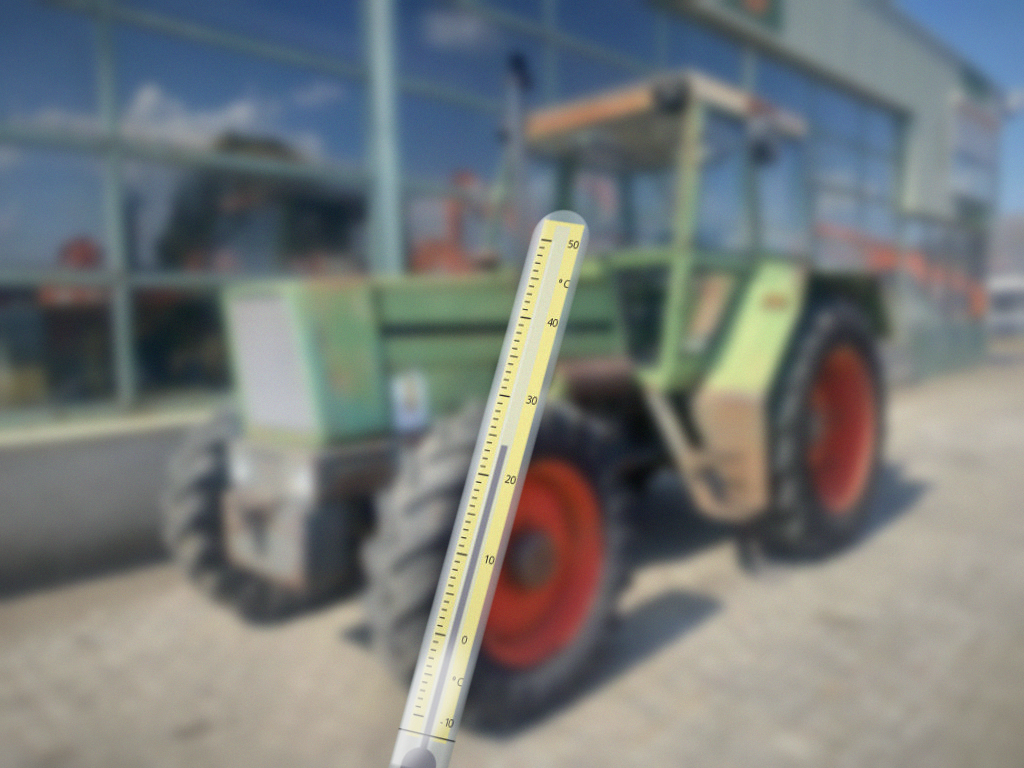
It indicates 24 °C
